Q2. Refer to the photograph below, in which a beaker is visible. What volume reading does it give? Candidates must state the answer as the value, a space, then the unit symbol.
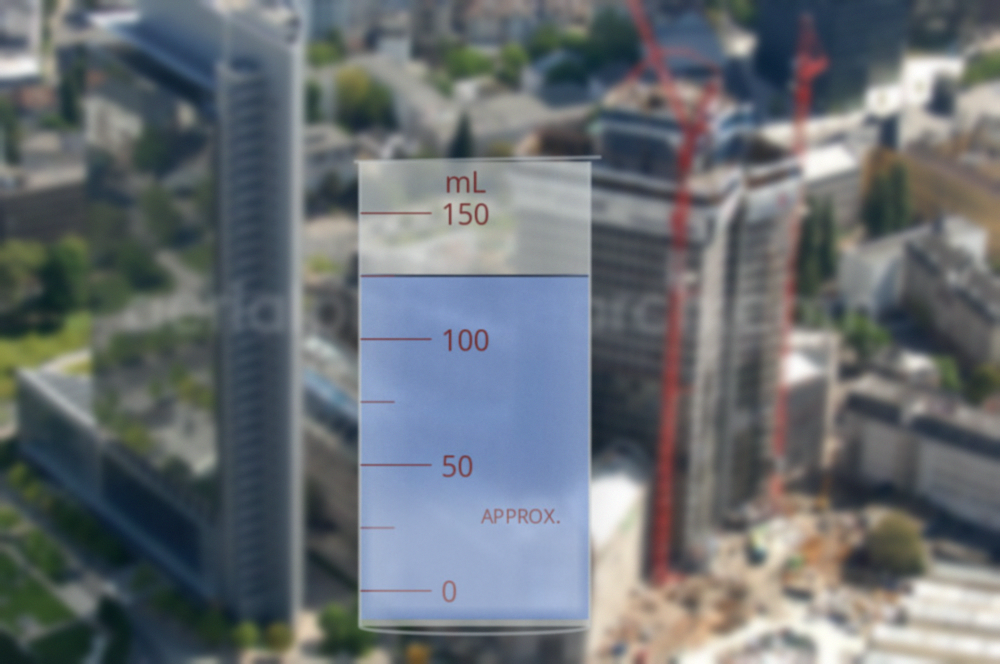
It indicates 125 mL
